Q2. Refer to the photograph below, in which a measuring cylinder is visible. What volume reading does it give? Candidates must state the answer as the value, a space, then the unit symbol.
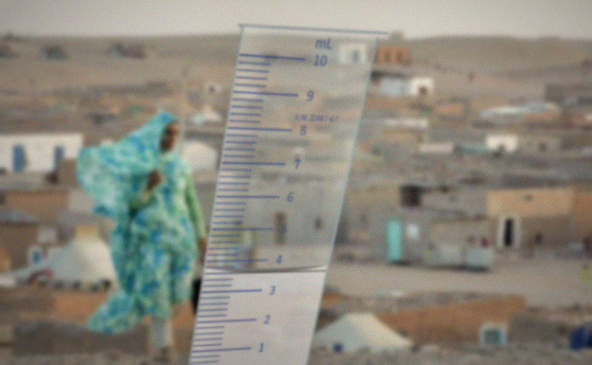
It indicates 3.6 mL
